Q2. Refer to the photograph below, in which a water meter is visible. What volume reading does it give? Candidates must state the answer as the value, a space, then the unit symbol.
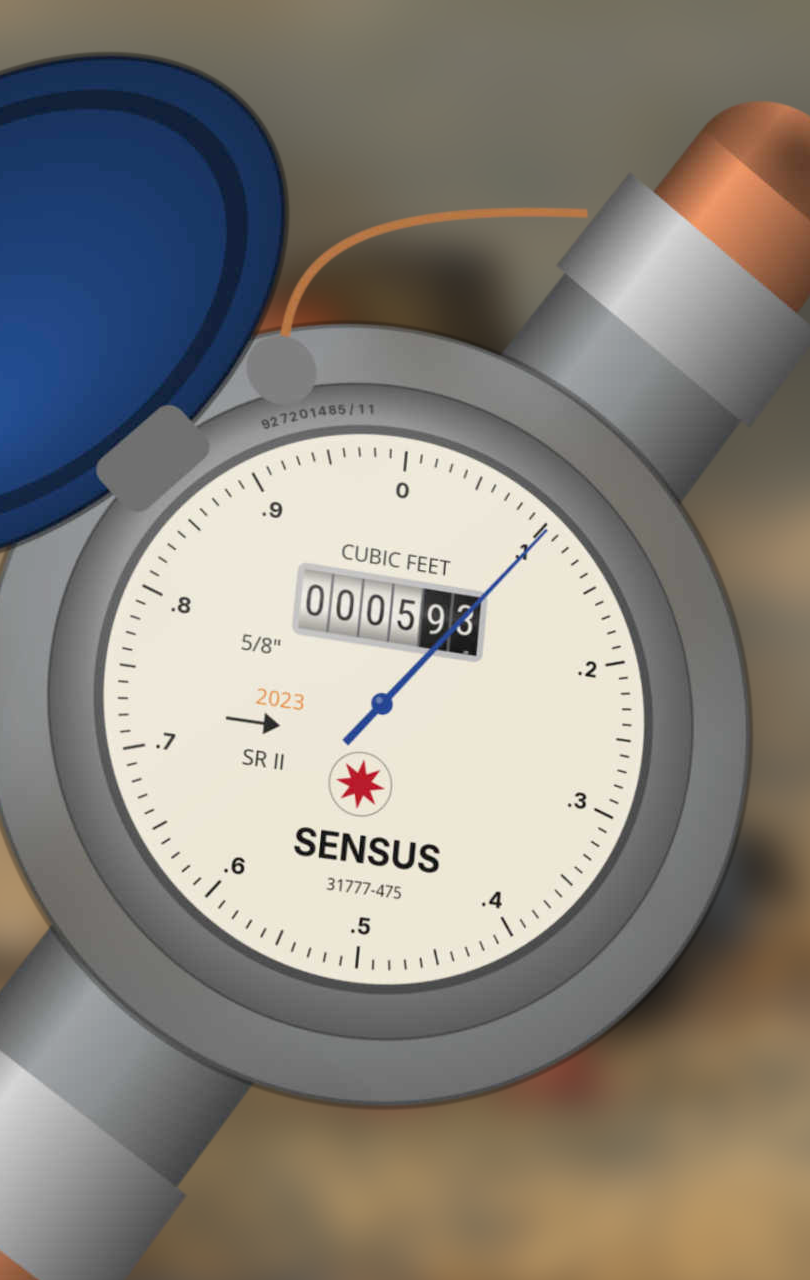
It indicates 593.10 ft³
